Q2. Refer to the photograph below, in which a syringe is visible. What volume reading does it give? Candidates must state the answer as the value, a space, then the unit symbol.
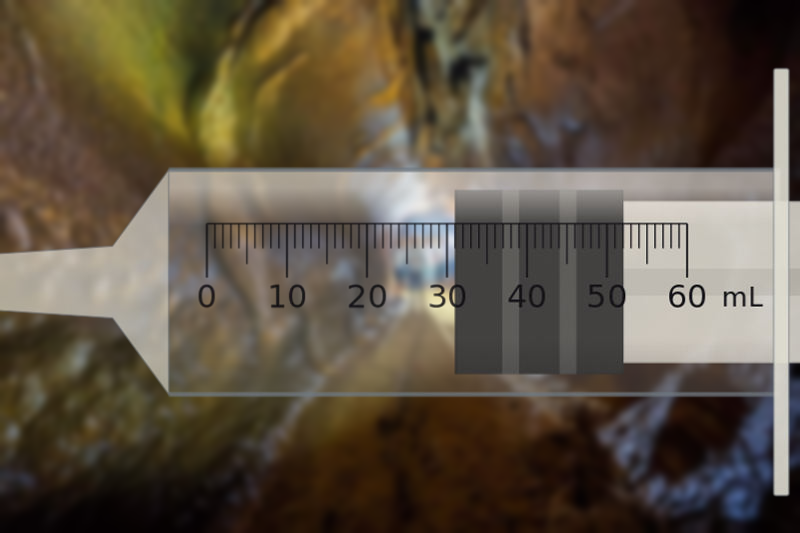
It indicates 31 mL
